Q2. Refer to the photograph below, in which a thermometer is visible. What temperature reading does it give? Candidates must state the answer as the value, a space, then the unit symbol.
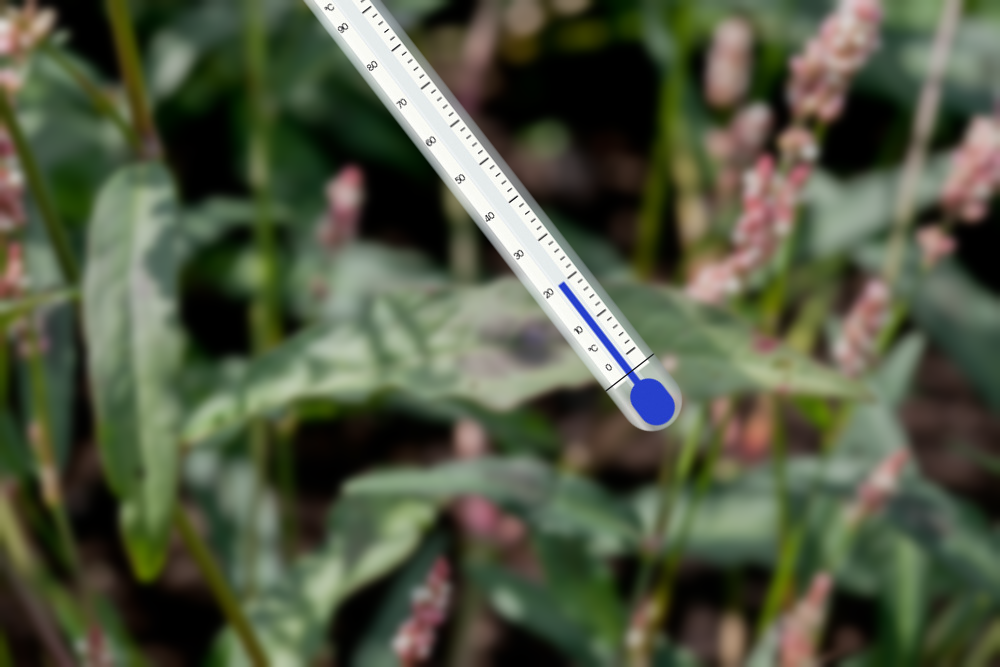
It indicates 20 °C
